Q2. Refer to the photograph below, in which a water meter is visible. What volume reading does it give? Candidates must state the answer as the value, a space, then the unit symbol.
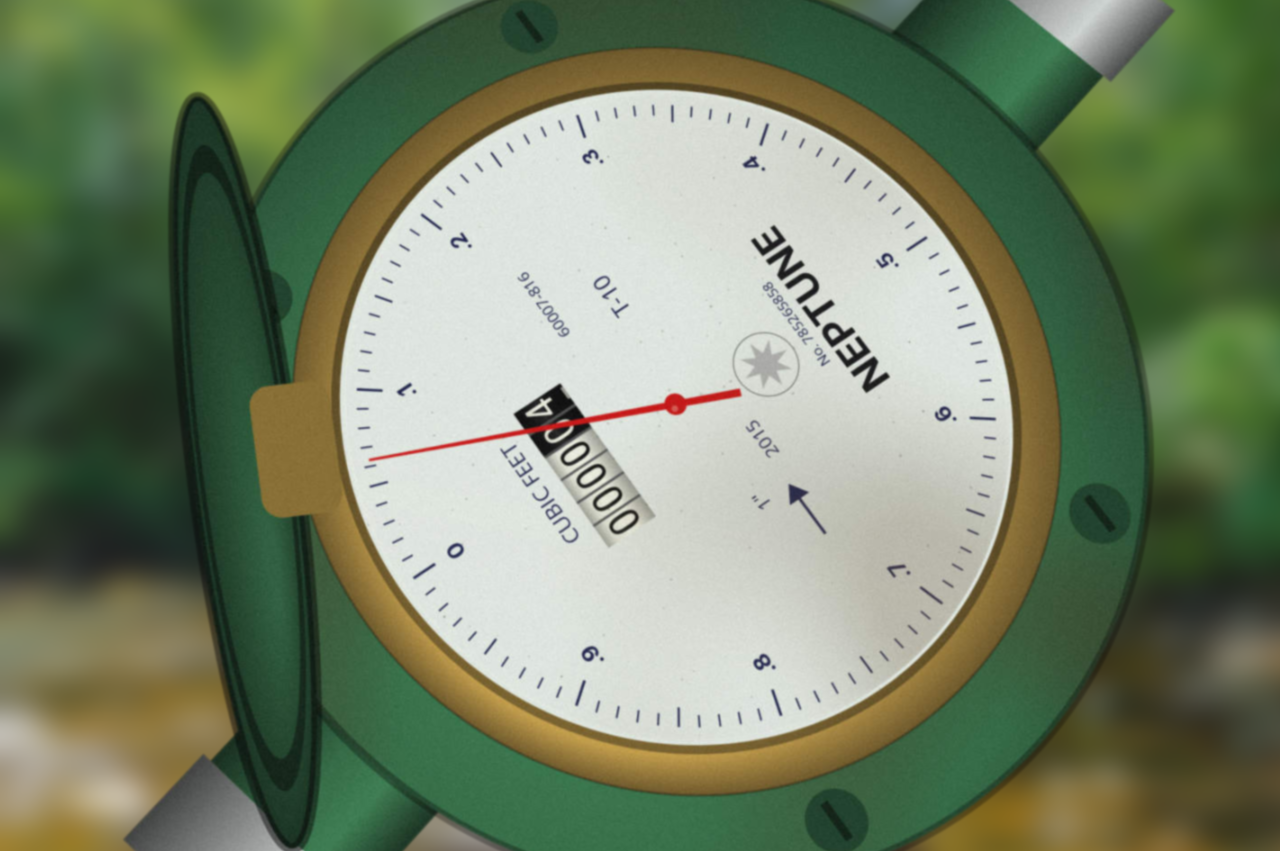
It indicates 4.06 ft³
